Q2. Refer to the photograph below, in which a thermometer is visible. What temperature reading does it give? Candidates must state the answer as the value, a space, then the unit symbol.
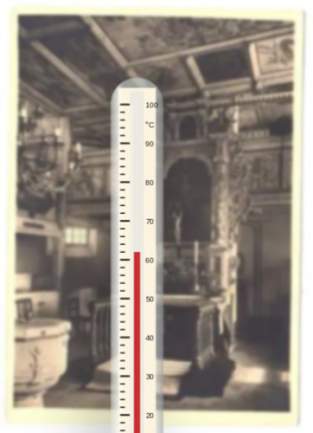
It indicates 62 °C
